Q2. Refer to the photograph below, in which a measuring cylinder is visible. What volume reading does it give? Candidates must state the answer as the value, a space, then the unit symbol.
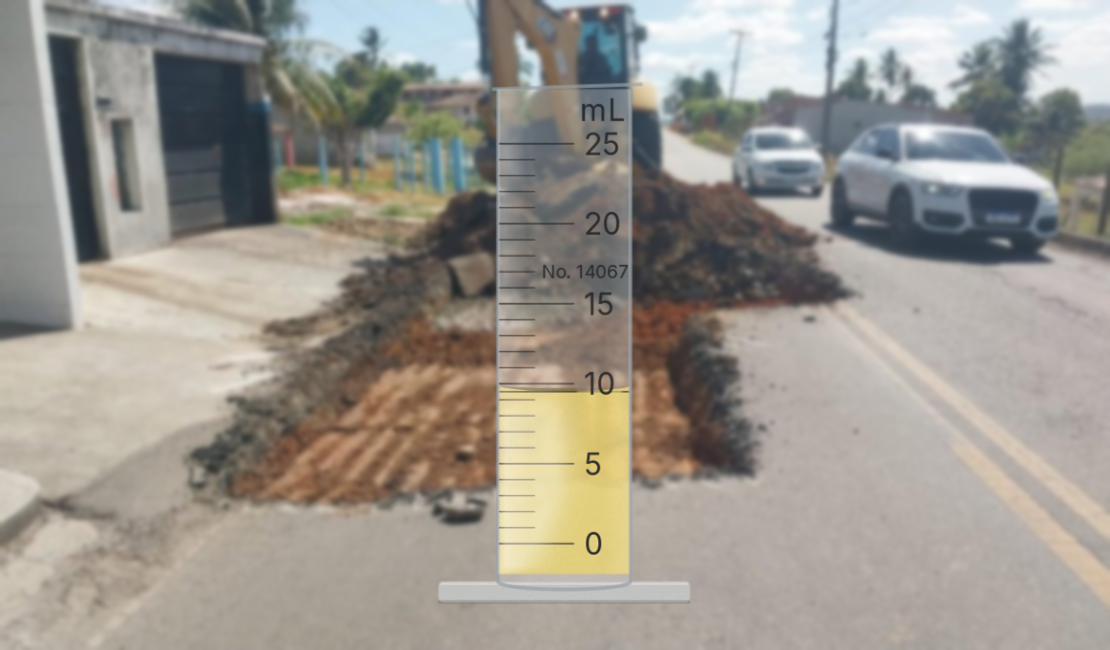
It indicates 9.5 mL
